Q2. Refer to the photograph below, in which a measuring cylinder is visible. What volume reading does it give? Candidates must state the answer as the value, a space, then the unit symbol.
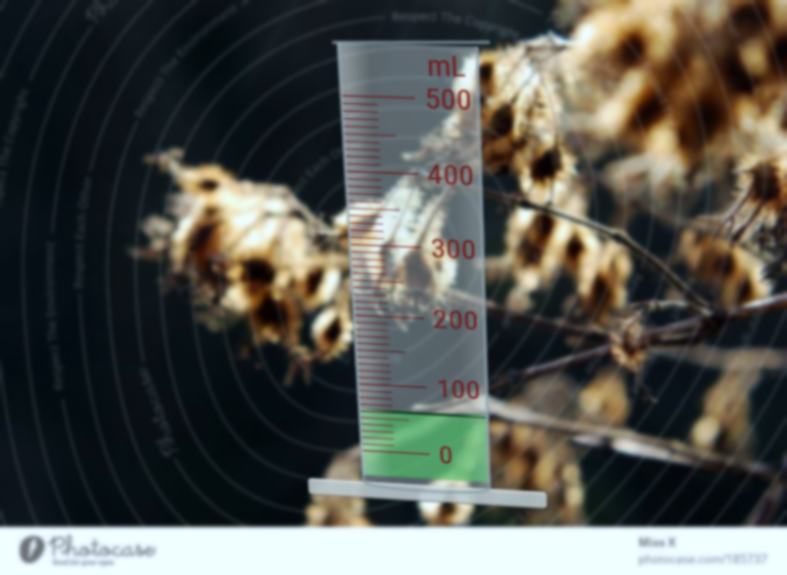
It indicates 60 mL
